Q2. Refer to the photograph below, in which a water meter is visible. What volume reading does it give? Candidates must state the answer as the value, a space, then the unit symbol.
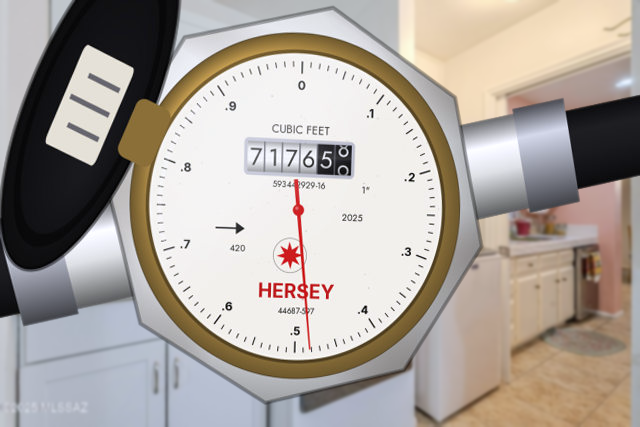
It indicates 717658.48 ft³
